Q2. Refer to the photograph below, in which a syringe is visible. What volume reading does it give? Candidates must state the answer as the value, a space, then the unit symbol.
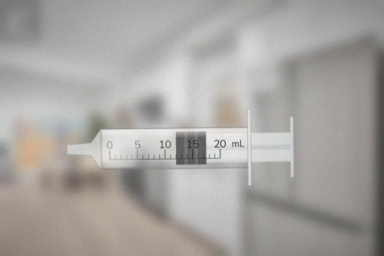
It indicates 12 mL
